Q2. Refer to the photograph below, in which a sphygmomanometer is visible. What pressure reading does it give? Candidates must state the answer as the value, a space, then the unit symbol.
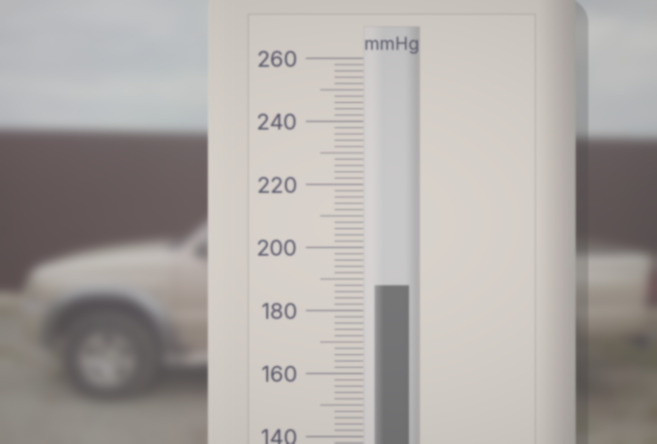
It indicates 188 mmHg
